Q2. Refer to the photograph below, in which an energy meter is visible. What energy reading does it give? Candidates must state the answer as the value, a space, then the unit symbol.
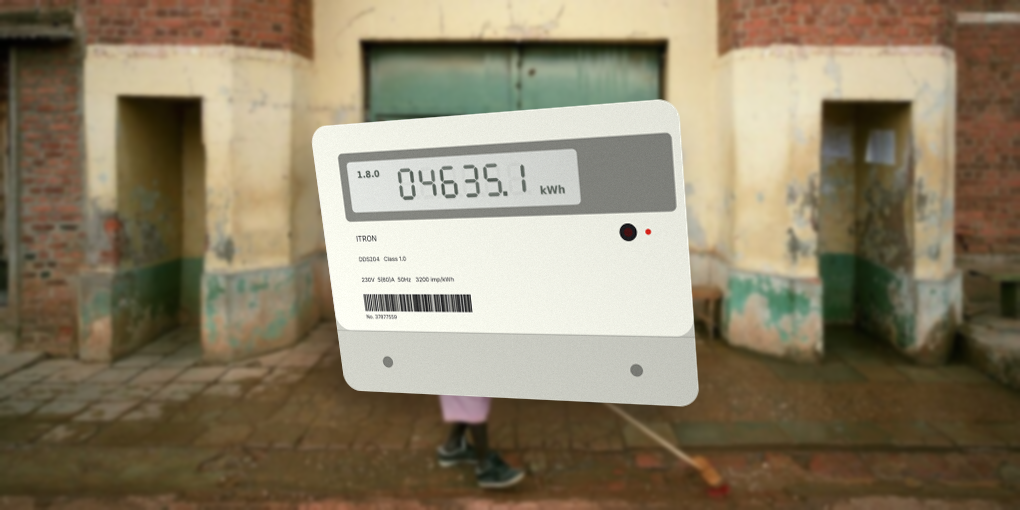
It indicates 4635.1 kWh
